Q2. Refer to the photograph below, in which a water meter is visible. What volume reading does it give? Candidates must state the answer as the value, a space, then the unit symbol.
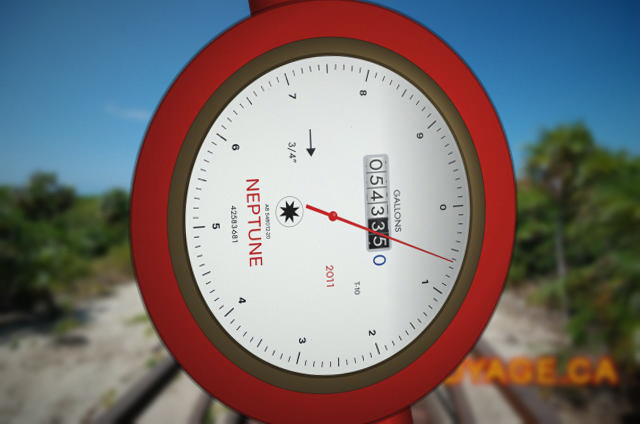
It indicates 543350.6 gal
